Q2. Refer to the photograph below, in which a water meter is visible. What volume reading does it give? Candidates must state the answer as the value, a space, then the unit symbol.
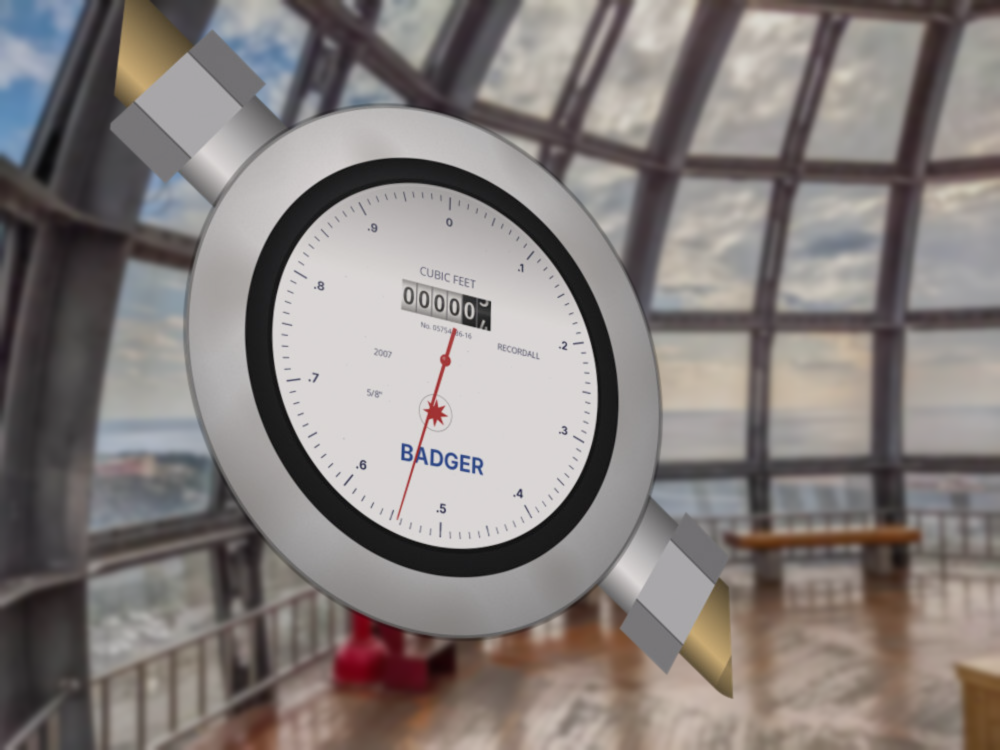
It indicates 3.54 ft³
